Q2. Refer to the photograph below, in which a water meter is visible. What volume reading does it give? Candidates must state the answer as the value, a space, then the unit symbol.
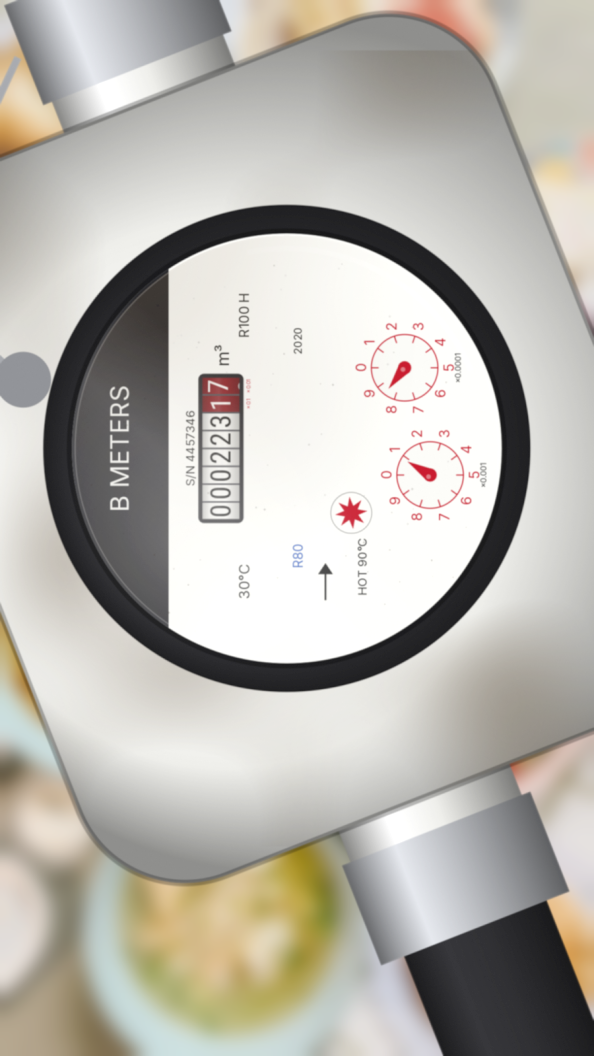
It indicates 223.1708 m³
